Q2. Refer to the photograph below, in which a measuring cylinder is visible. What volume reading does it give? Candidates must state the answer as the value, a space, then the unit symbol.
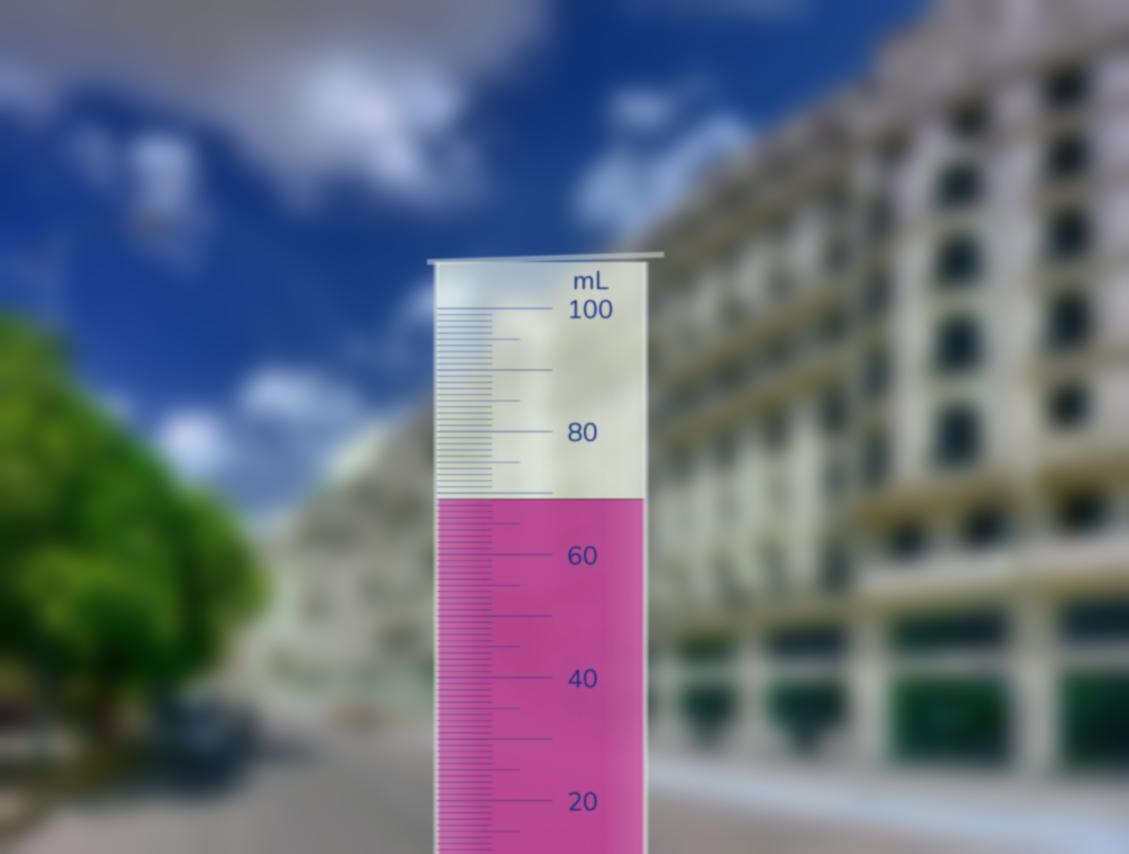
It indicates 69 mL
